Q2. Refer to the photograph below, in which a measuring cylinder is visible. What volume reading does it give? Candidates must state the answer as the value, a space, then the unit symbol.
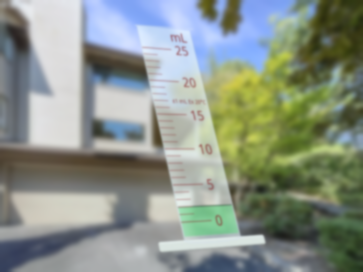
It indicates 2 mL
